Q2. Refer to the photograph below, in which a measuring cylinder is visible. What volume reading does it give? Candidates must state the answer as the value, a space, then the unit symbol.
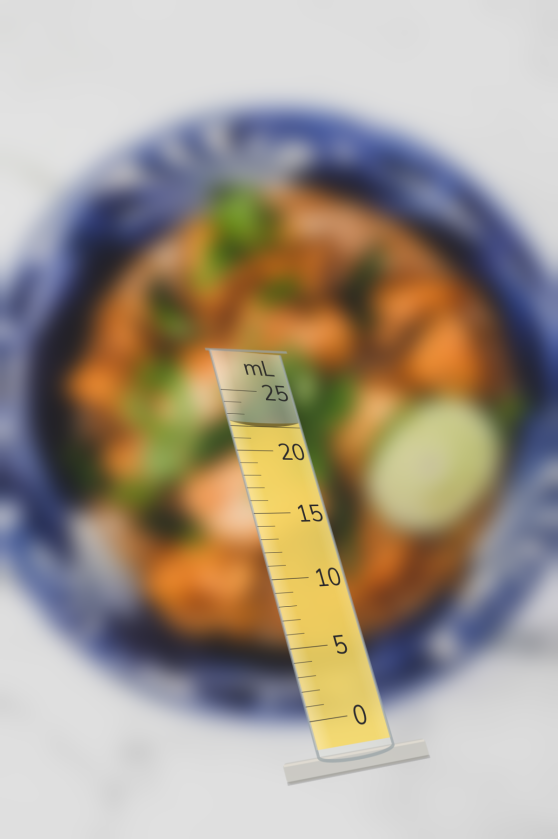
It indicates 22 mL
